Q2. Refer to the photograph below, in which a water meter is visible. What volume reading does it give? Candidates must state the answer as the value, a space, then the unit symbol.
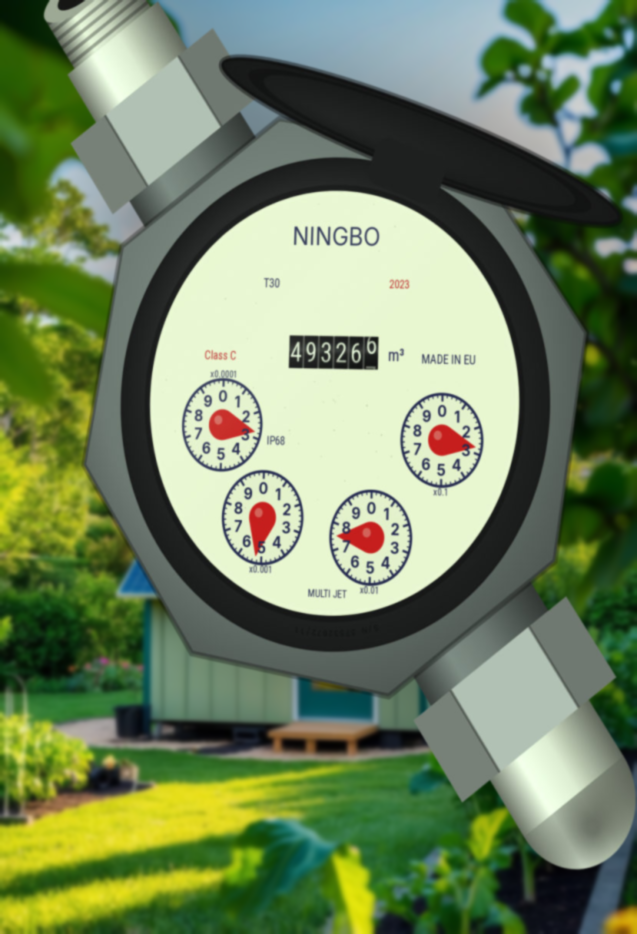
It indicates 493266.2752 m³
